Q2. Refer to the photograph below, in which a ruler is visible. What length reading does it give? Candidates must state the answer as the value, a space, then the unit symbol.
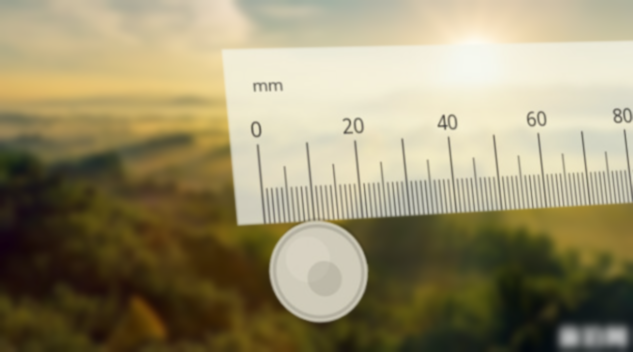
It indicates 20 mm
